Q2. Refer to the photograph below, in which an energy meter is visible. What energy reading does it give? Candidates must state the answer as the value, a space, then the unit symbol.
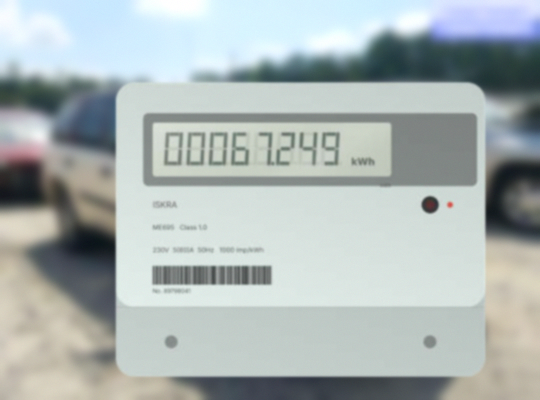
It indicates 67.249 kWh
